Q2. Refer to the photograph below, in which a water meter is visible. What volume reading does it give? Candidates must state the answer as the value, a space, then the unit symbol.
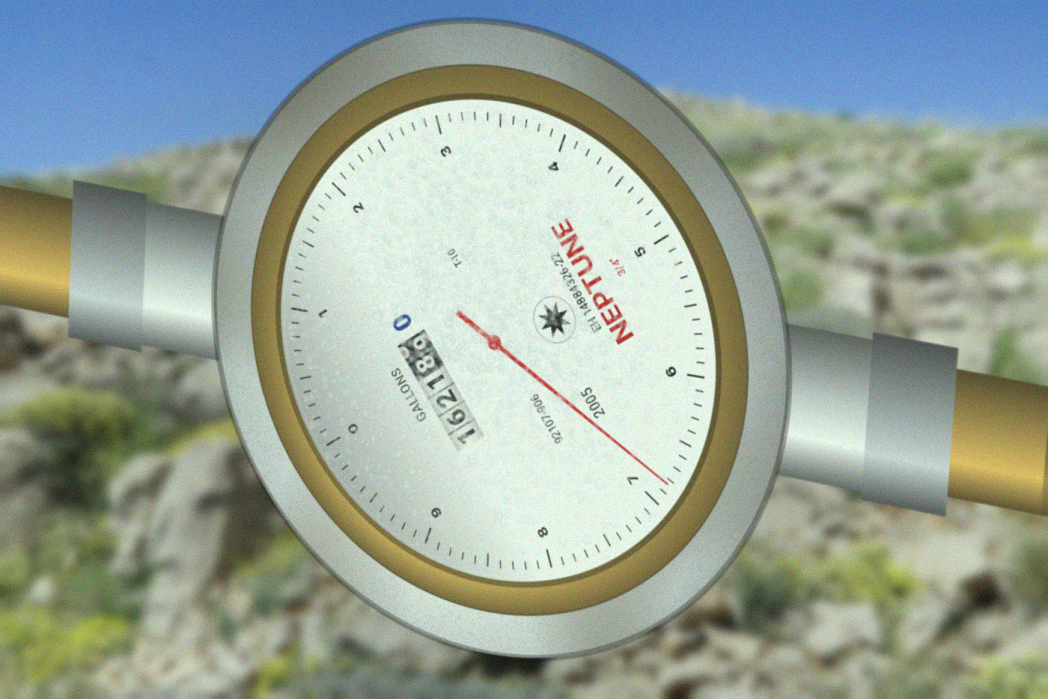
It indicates 1621886.8 gal
